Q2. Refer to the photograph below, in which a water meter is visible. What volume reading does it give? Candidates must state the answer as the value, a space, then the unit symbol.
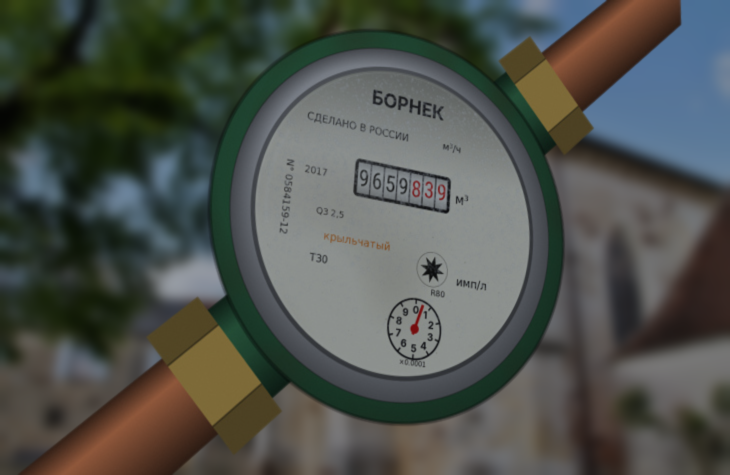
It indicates 9659.8390 m³
